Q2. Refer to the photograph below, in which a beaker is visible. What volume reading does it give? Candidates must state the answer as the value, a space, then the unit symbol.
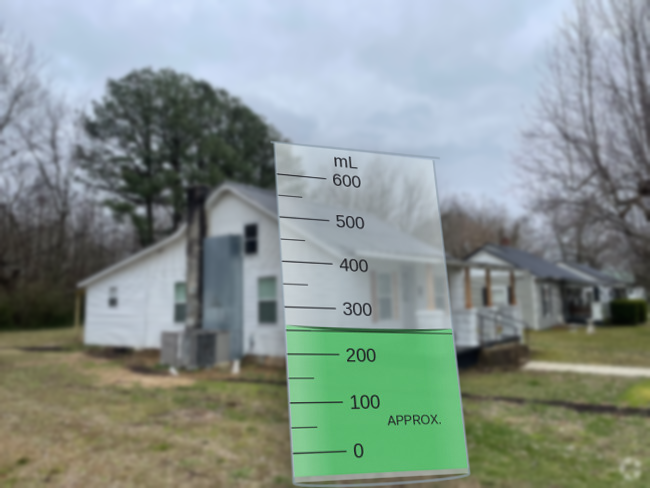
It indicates 250 mL
